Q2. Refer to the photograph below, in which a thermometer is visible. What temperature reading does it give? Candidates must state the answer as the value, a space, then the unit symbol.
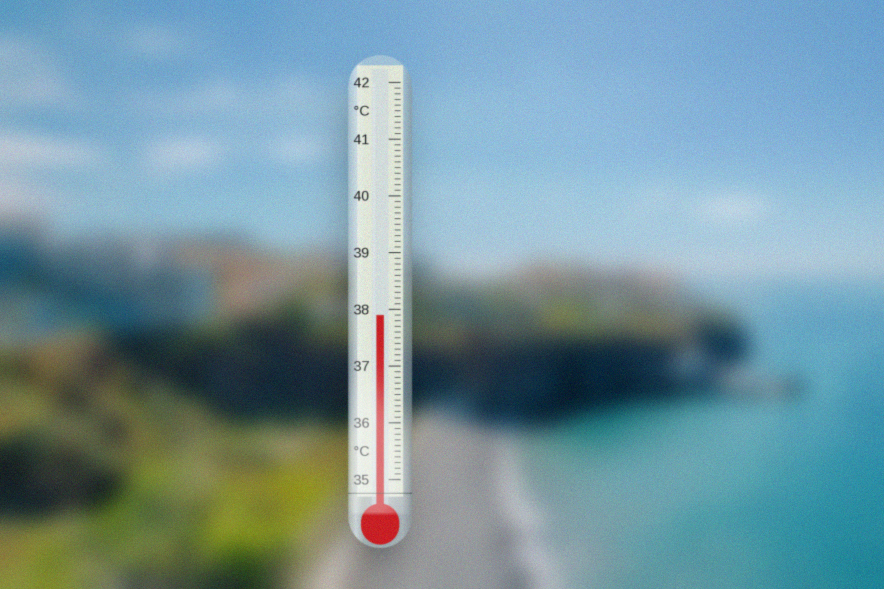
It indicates 37.9 °C
